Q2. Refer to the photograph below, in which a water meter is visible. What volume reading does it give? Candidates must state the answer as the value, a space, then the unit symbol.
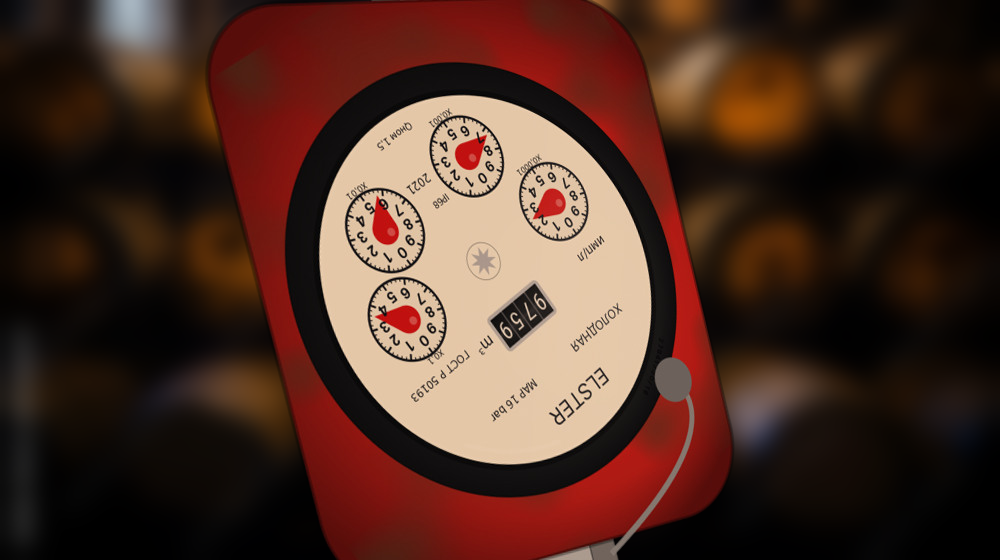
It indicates 9759.3572 m³
